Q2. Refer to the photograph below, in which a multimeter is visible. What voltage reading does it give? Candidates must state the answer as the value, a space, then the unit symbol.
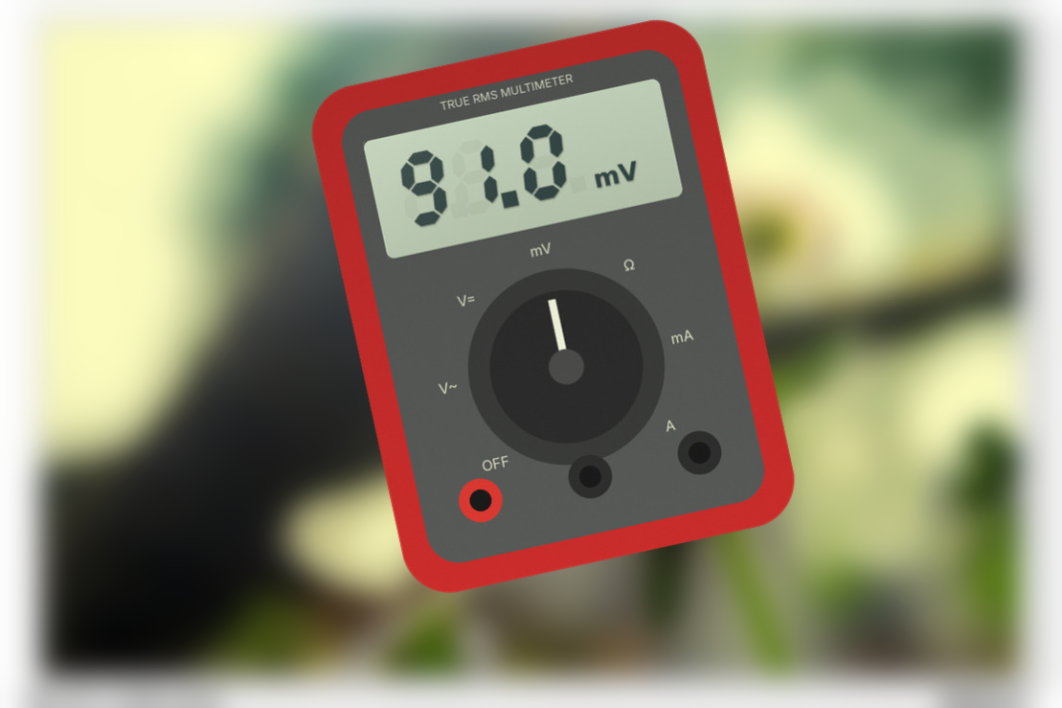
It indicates 91.0 mV
